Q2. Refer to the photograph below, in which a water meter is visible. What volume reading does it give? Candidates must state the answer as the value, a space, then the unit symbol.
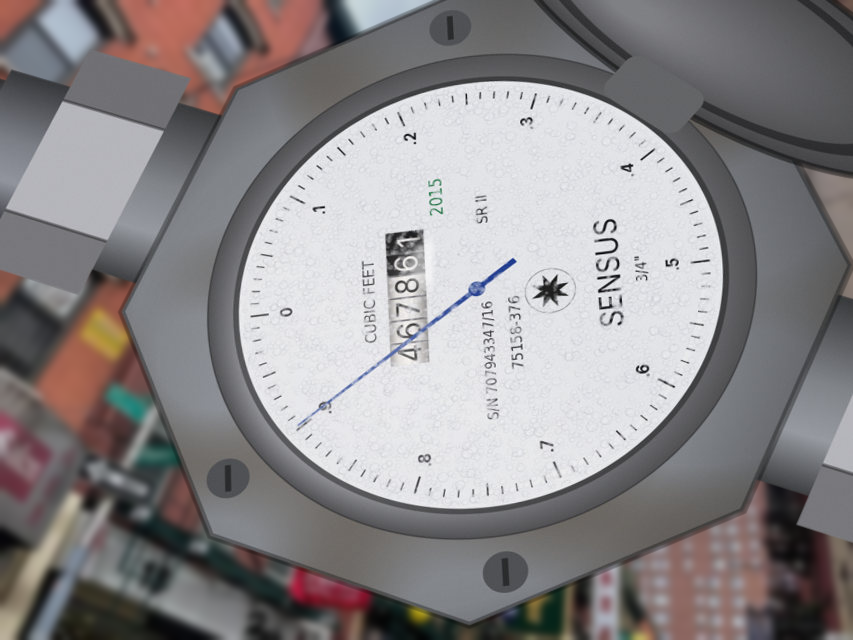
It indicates 467860.90 ft³
